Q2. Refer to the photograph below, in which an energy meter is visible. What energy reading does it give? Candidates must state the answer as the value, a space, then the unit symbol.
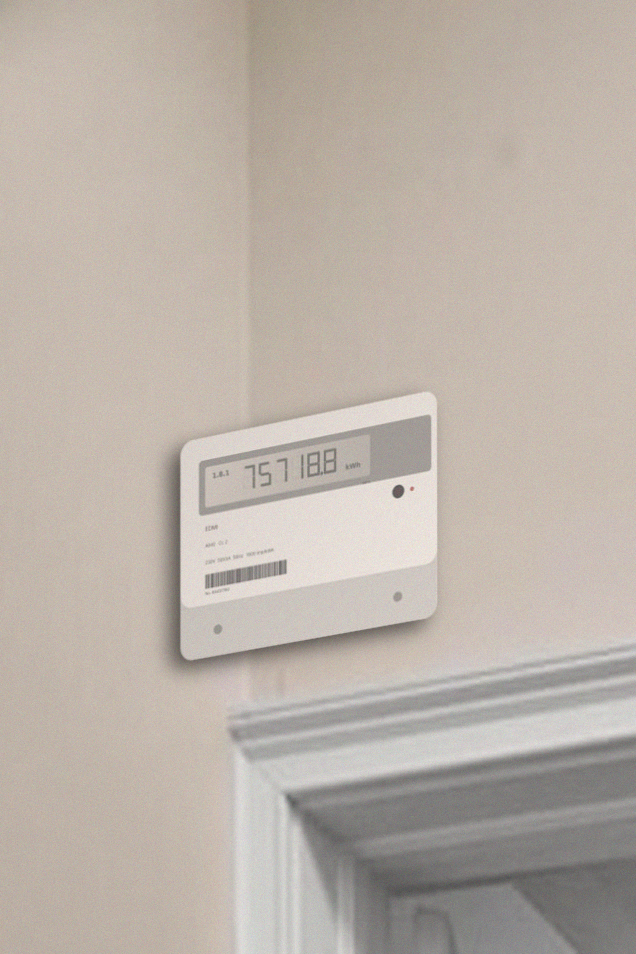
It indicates 75718.8 kWh
